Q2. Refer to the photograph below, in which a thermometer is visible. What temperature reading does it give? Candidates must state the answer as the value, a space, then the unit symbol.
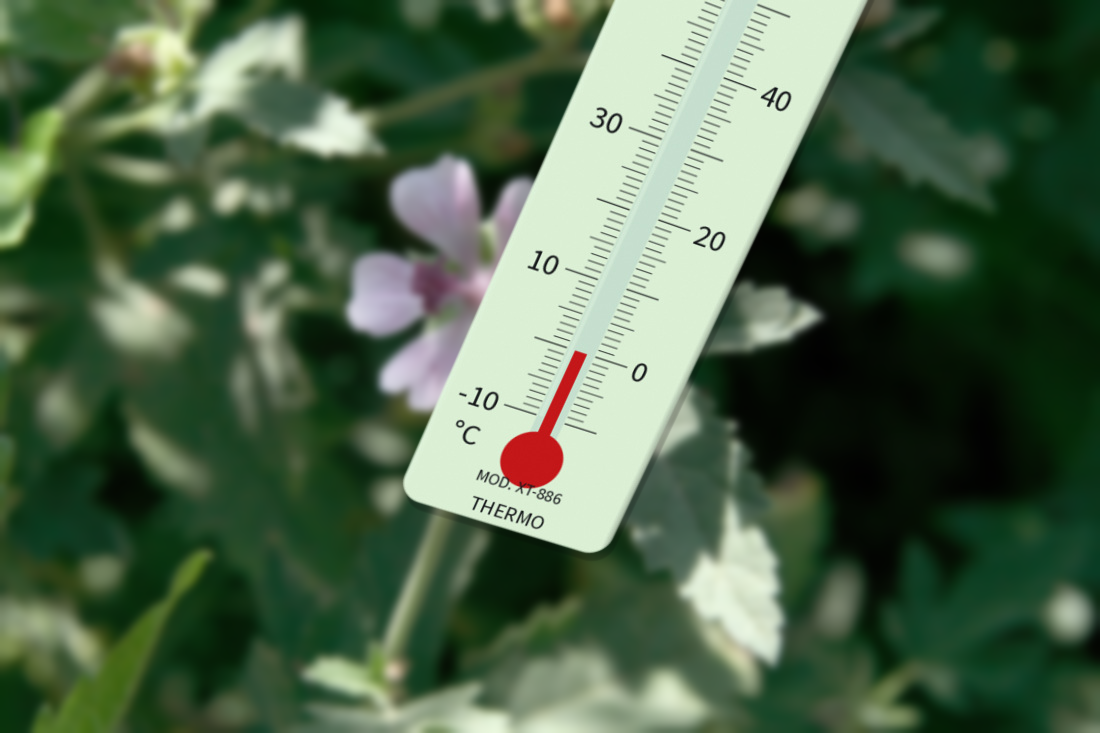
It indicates 0 °C
